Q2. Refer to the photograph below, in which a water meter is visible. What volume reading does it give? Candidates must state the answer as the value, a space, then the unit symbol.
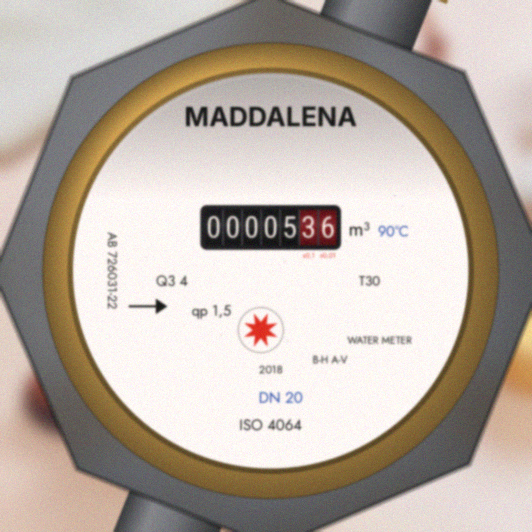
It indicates 5.36 m³
